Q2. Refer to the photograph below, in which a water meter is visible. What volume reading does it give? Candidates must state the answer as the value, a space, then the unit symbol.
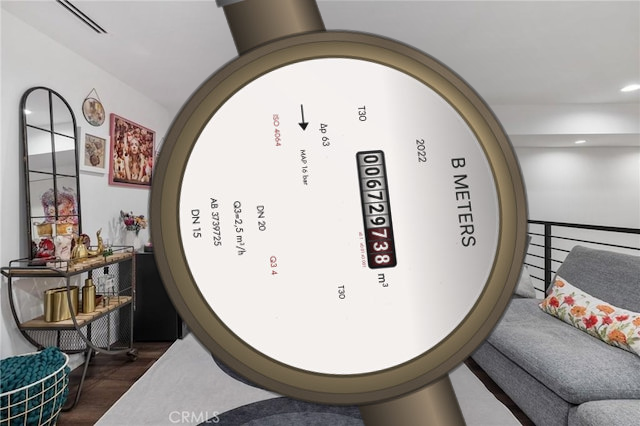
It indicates 6729.738 m³
